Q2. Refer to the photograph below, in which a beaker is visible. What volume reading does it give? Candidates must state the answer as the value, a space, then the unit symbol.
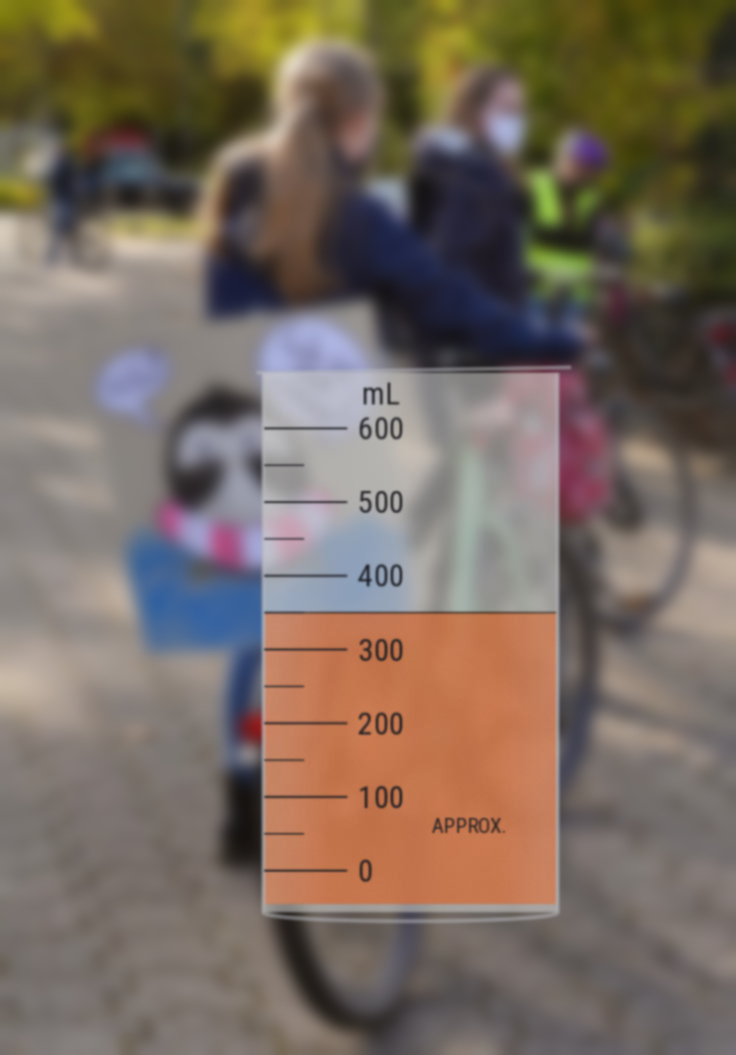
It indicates 350 mL
